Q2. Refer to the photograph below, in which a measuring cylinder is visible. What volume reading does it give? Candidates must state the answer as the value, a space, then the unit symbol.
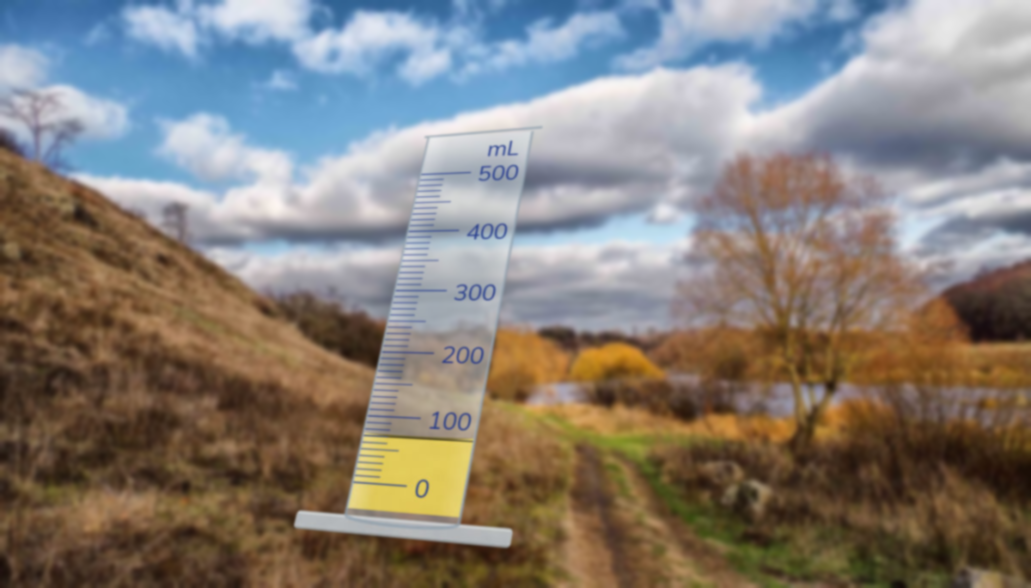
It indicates 70 mL
